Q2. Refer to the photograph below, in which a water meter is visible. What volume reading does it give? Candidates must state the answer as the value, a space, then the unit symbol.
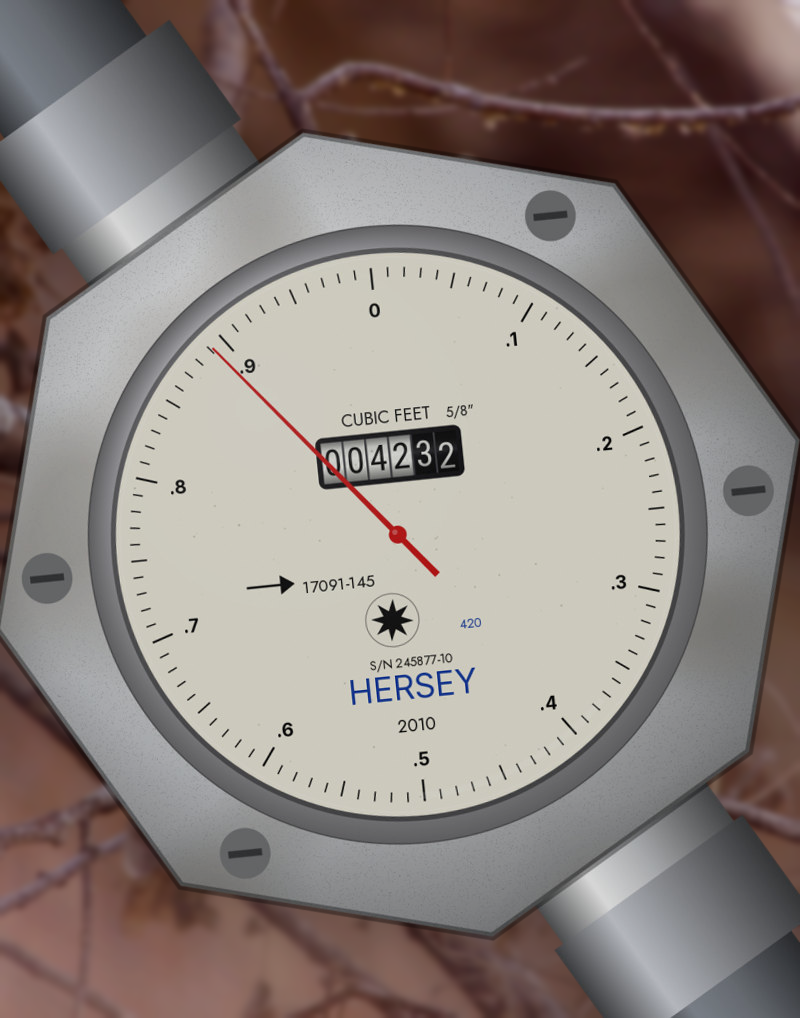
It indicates 4231.89 ft³
